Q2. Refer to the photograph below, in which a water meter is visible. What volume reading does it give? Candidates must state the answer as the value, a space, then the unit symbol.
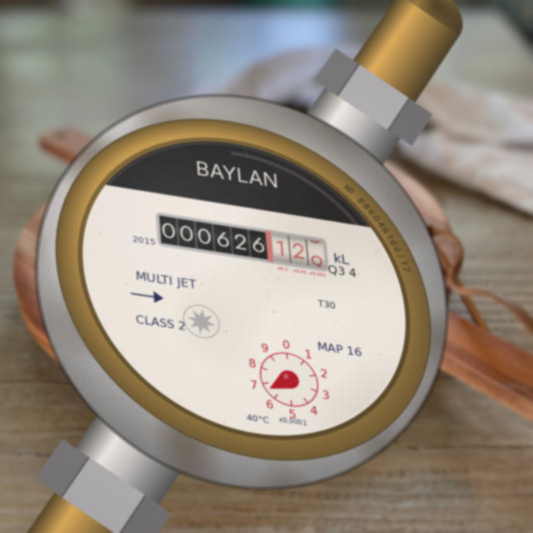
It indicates 626.1286 kL
